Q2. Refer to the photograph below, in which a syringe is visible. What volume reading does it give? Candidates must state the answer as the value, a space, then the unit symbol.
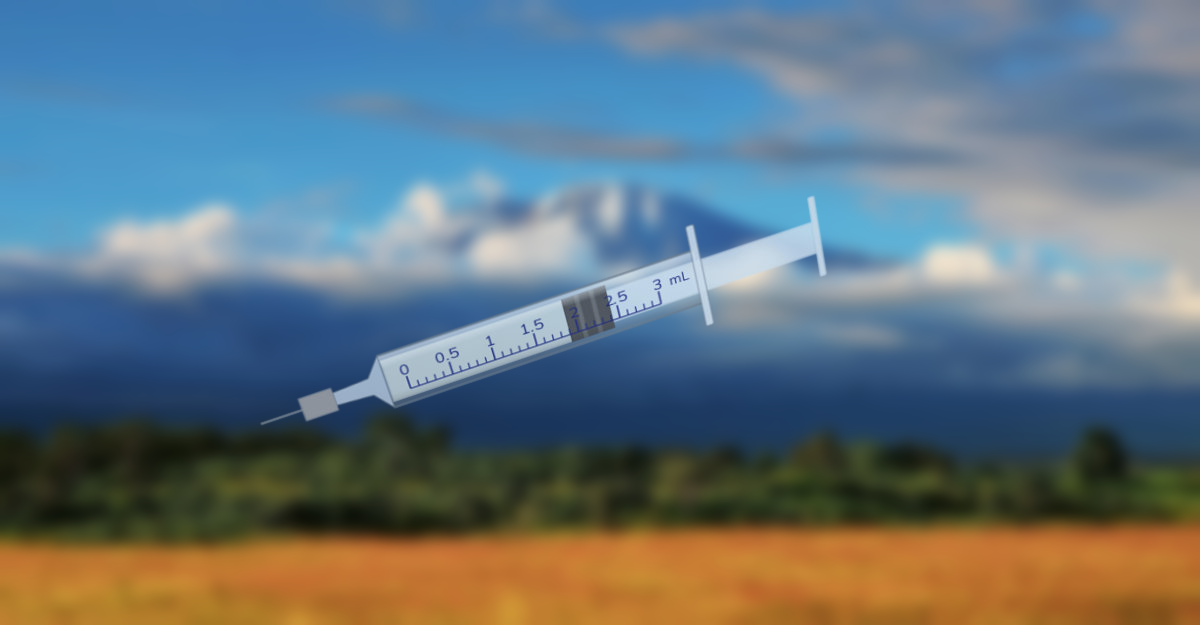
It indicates 1.9 mL
